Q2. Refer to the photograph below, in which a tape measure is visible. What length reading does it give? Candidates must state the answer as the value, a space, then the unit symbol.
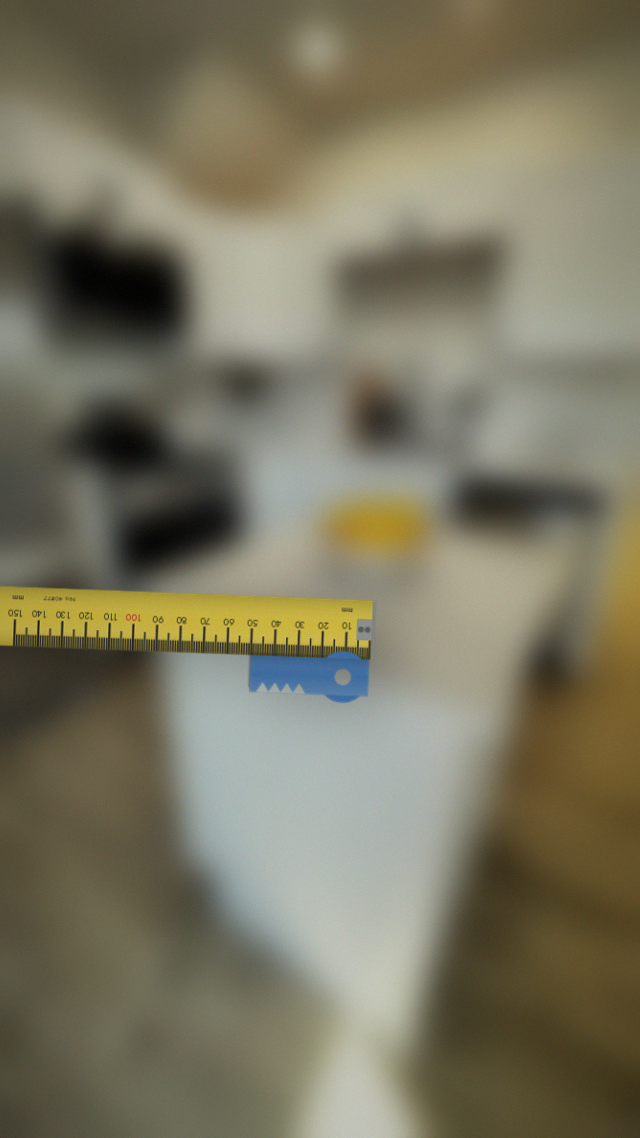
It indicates 50 mm
